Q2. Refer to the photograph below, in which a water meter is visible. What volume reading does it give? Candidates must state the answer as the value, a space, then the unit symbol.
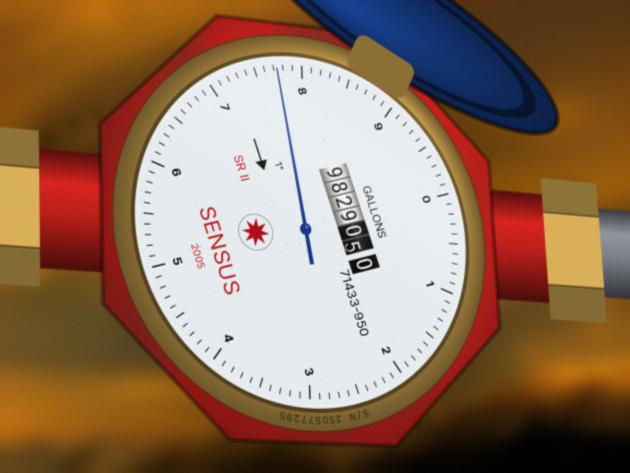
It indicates 9829047.7 gal
